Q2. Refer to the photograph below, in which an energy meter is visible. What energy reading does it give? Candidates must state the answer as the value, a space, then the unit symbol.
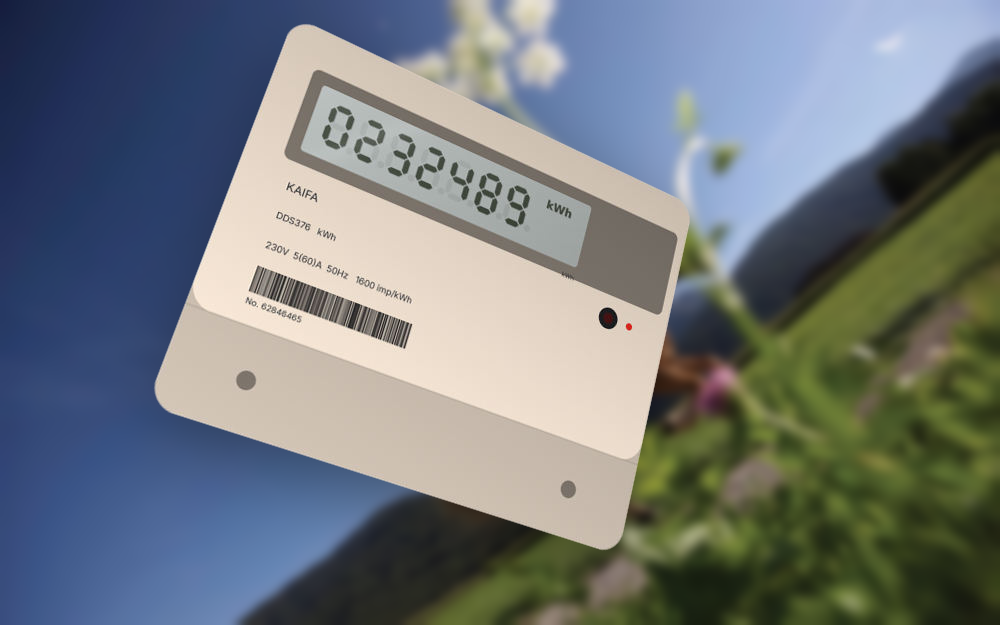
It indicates 232489 kWh
